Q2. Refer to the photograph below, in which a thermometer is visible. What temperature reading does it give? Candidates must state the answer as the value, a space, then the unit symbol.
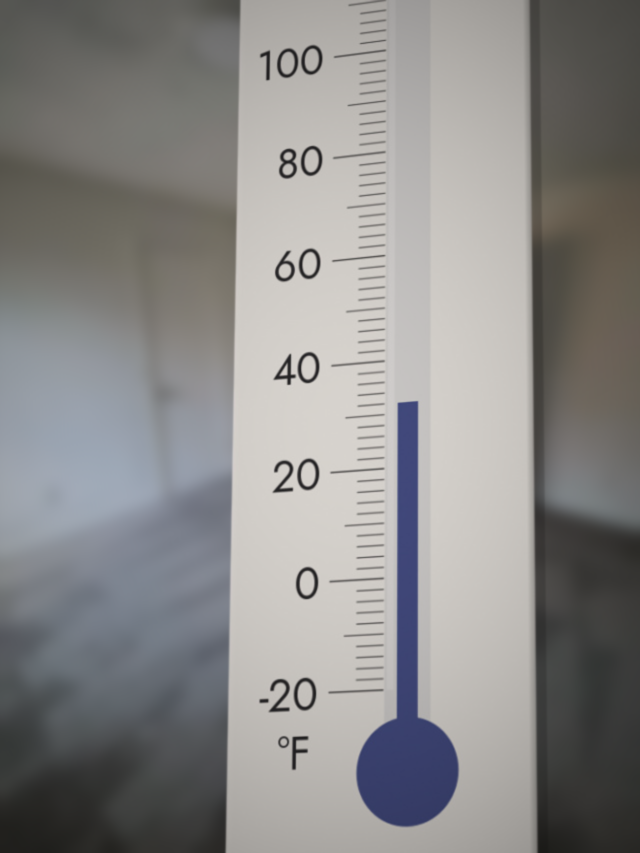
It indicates 32 °F
